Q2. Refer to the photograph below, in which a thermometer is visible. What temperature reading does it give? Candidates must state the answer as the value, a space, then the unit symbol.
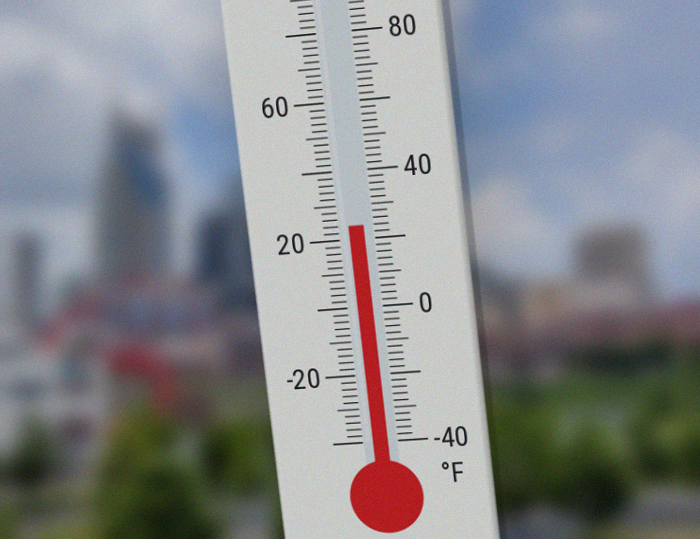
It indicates 24 °F
